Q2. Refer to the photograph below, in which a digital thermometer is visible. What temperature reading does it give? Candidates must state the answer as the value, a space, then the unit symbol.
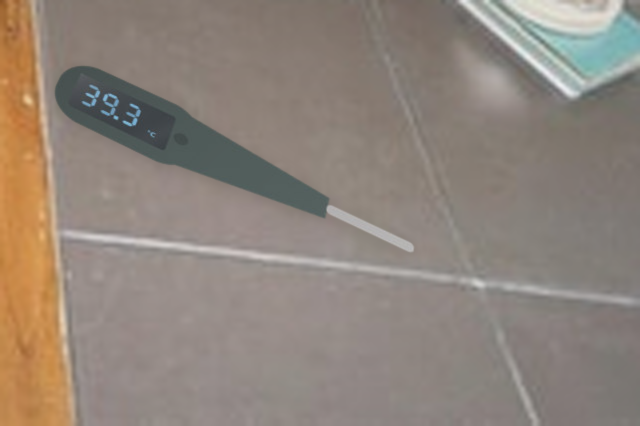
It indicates 39.3 °C
